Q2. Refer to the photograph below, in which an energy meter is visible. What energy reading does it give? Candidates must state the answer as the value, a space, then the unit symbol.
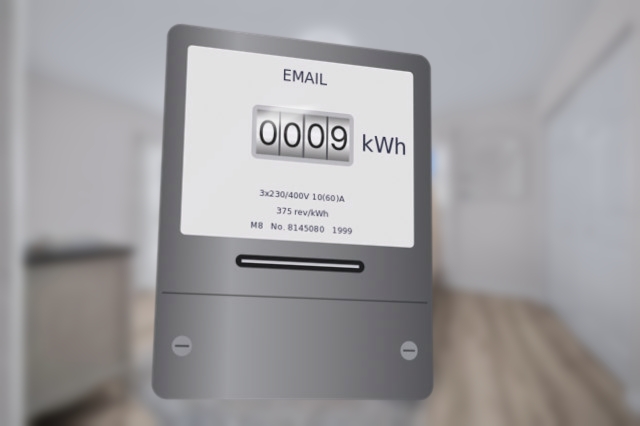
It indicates 9 kWh
